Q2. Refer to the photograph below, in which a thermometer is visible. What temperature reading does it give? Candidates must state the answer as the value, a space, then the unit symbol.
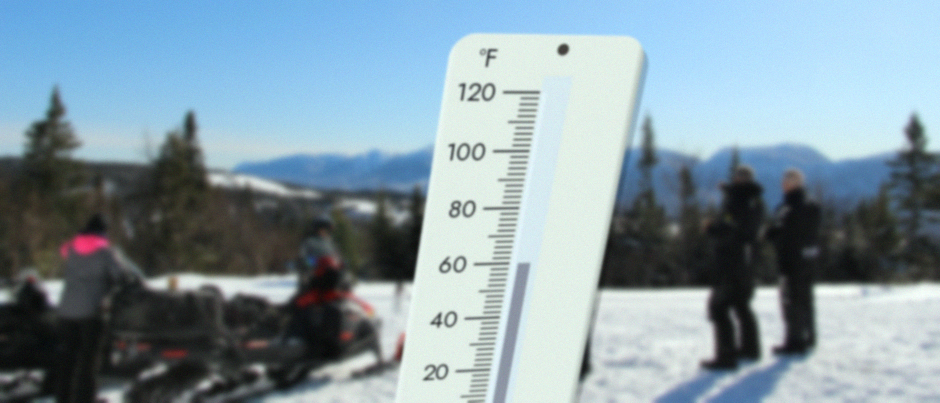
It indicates 60 °F
